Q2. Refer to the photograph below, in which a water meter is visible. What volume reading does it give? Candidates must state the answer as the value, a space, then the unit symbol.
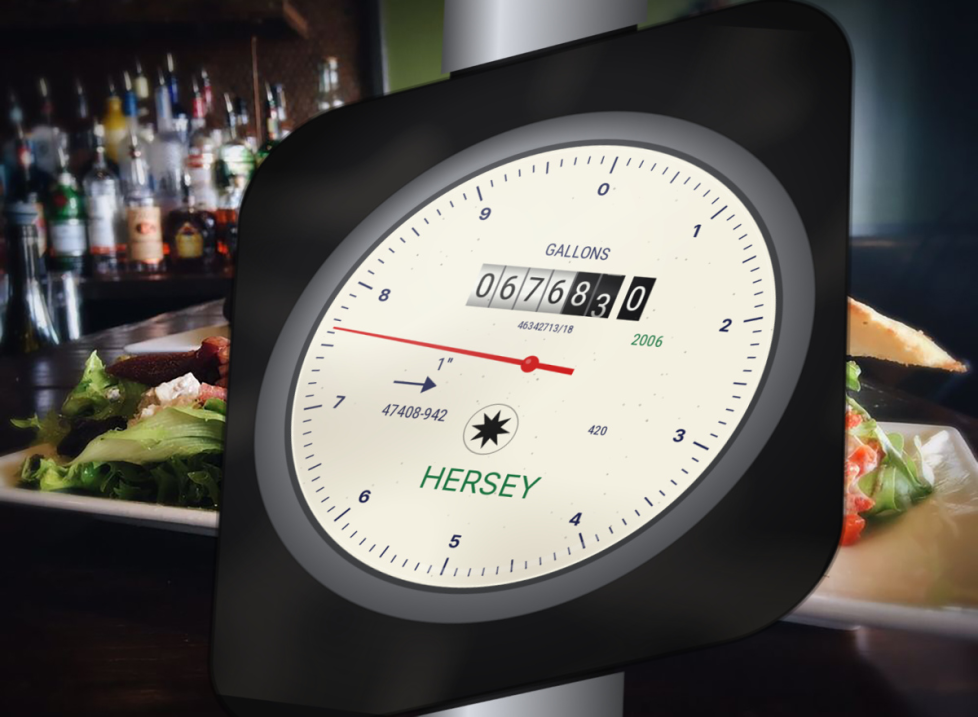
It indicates 676827.6 gal
